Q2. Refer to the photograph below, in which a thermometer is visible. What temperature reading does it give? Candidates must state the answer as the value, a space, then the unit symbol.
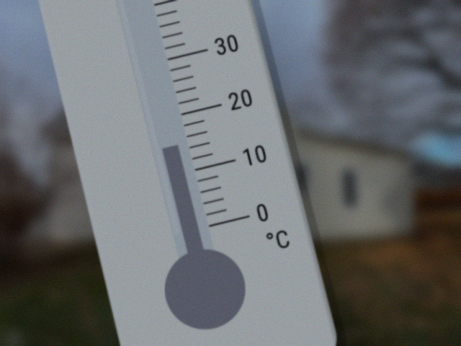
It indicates 15 °C
